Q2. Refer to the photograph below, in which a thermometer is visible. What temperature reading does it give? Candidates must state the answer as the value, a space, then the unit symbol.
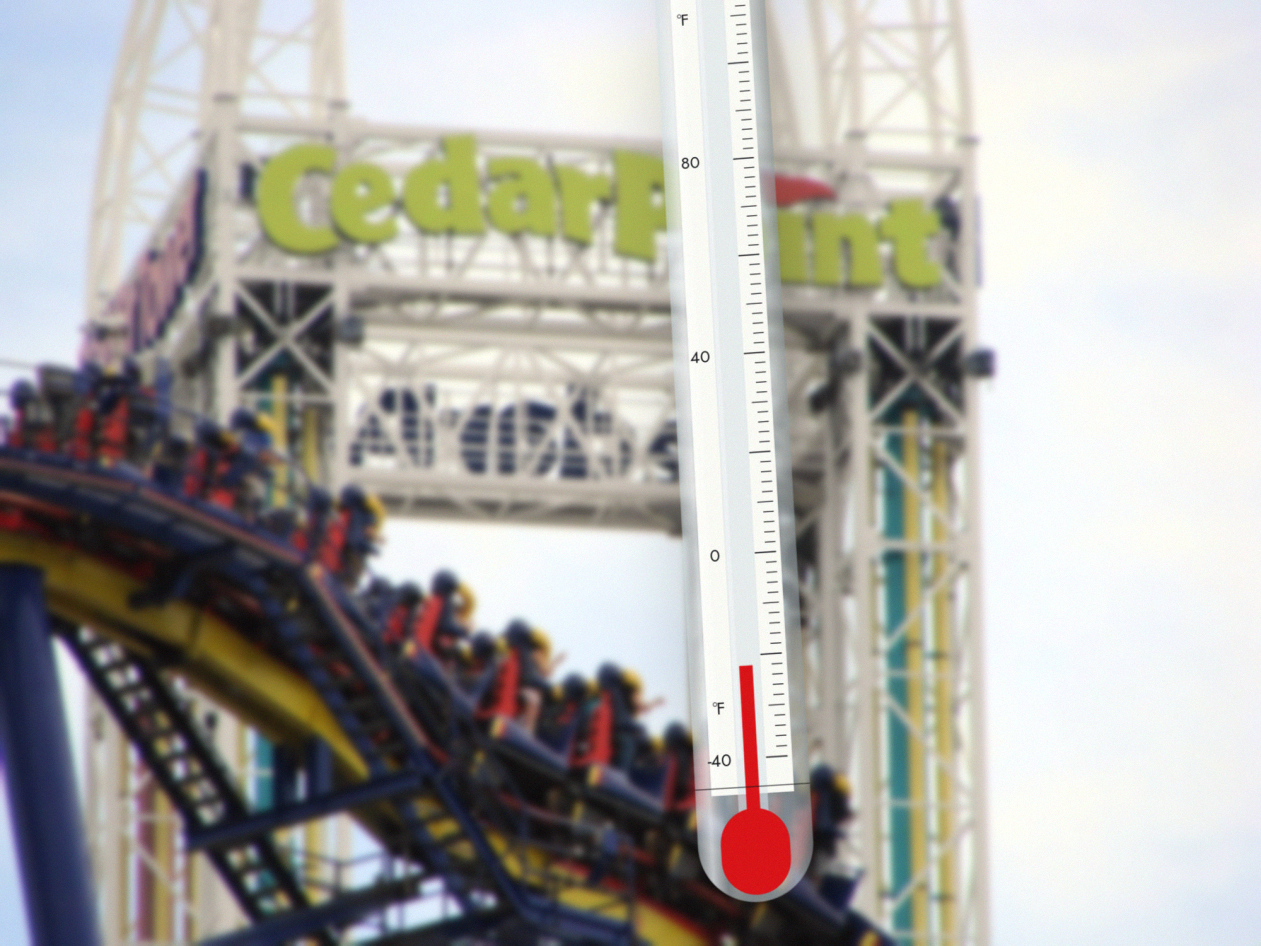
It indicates -22 °F
